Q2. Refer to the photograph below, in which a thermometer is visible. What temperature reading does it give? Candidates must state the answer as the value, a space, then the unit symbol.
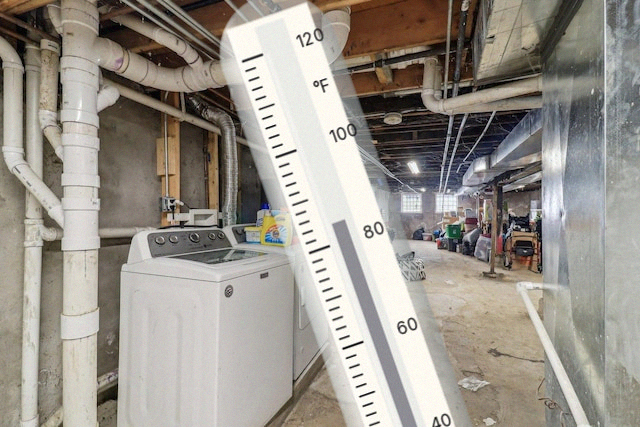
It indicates 84 °F
